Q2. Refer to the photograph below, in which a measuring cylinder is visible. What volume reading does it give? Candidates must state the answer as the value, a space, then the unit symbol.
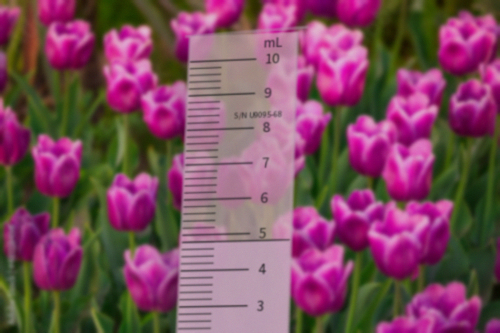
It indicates 4.8 mL
